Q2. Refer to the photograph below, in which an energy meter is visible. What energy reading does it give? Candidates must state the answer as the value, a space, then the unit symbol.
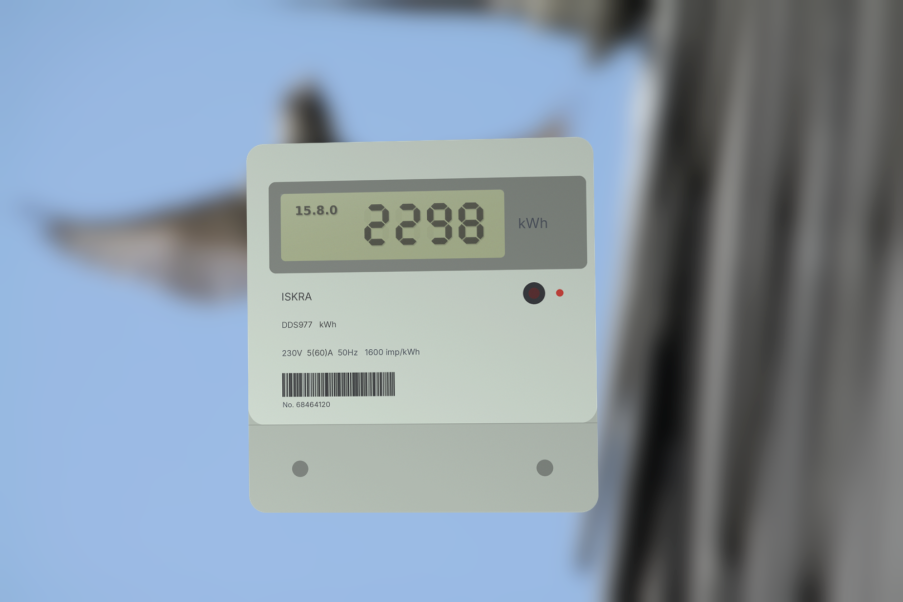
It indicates 2298 kWh
